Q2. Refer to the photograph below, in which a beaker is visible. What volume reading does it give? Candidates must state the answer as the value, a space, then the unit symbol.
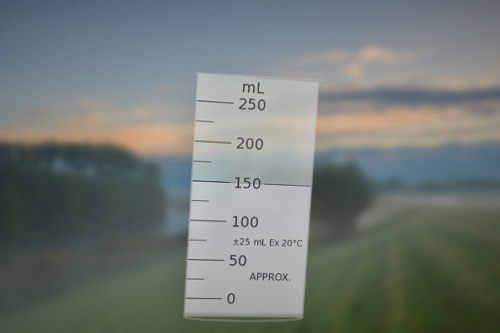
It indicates 150 mL
